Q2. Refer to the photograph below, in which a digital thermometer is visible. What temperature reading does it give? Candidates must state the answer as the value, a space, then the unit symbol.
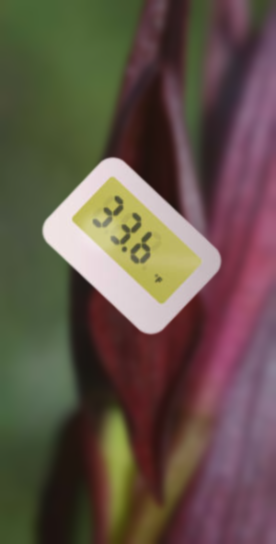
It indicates 33.6 °F
